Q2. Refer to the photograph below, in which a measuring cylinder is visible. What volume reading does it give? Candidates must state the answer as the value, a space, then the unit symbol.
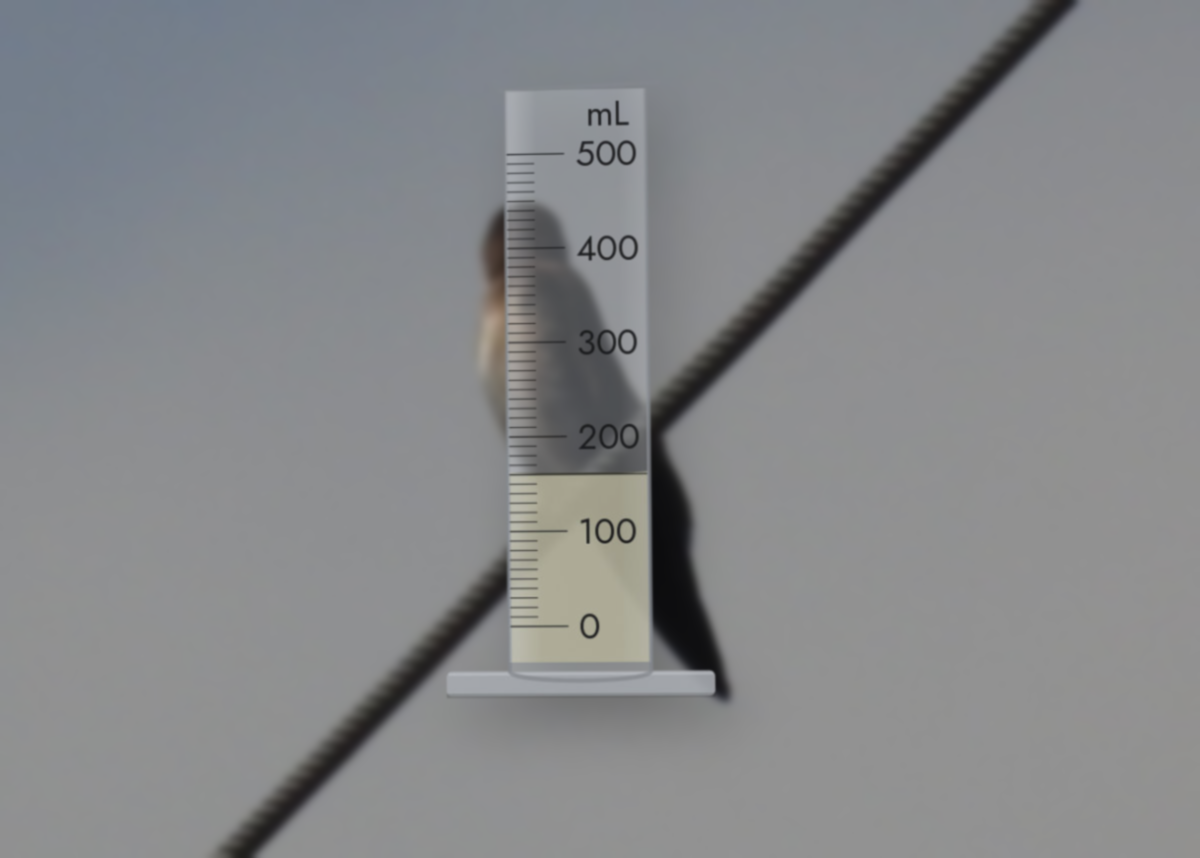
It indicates 160 mL
